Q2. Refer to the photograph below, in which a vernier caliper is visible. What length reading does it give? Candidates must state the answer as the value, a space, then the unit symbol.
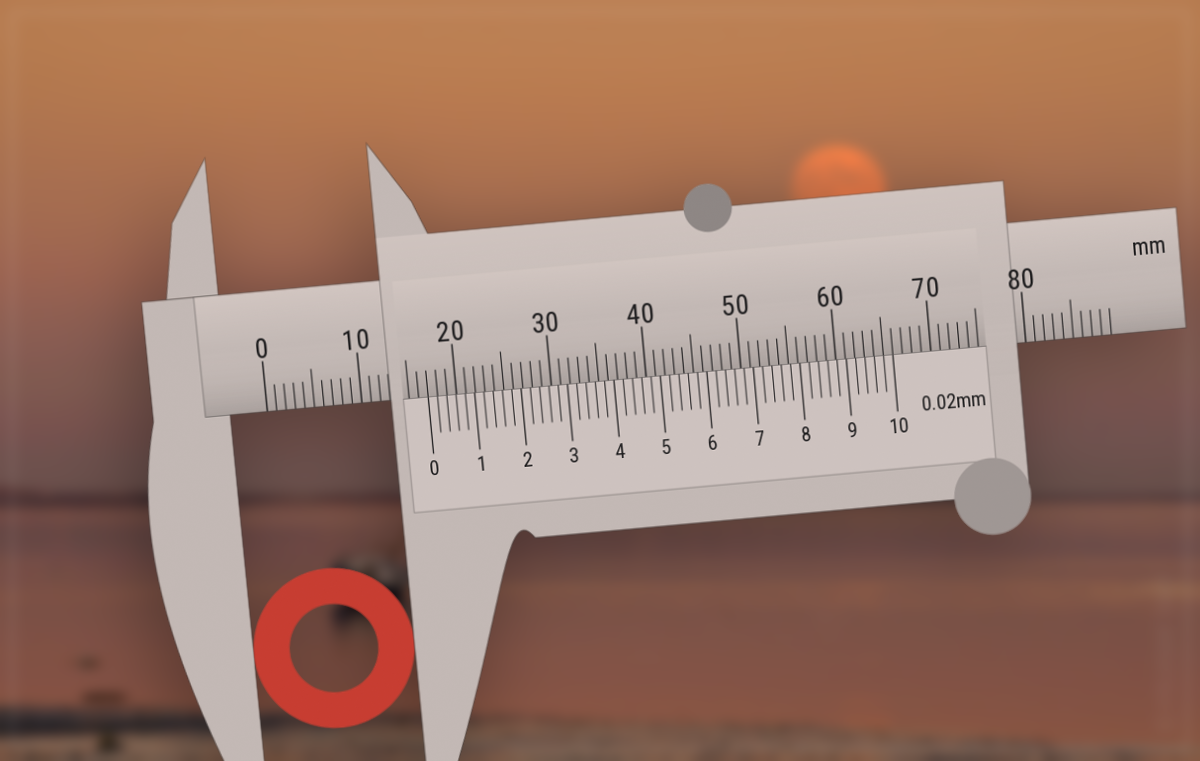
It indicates 17.0 mm
